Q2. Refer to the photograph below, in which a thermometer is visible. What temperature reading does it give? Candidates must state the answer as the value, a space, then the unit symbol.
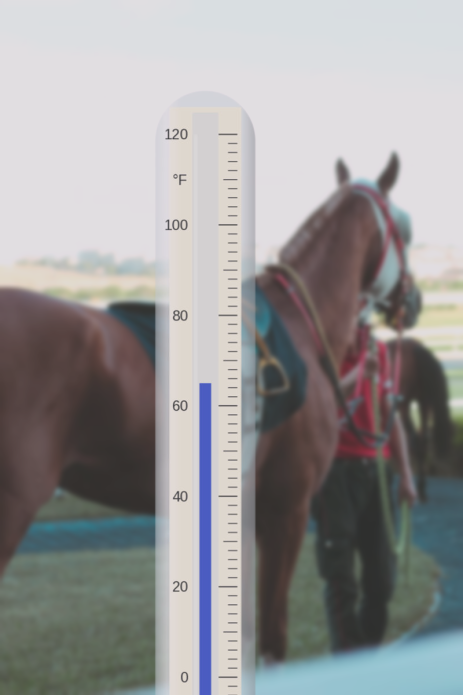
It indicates 65 °F
